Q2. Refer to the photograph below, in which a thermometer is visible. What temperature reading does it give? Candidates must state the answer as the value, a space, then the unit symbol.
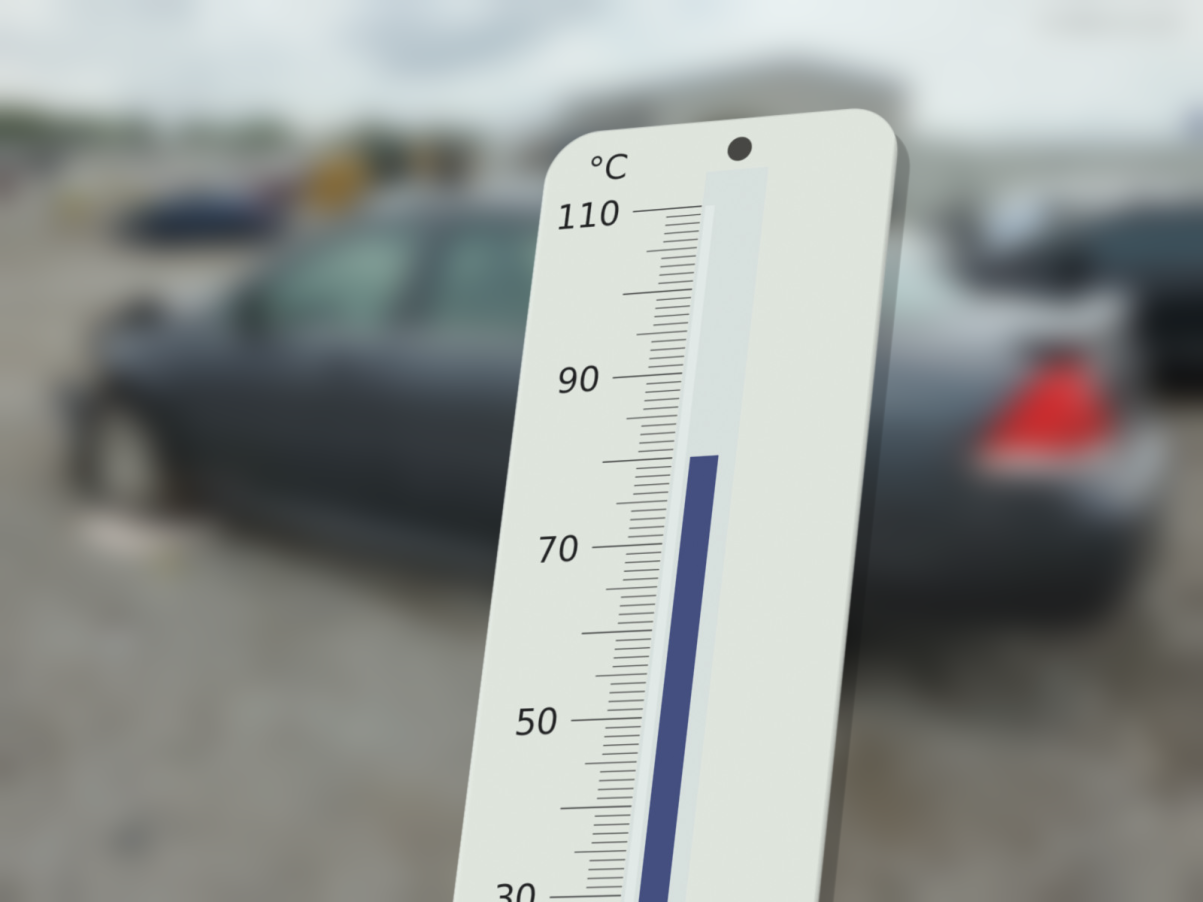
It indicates 80 °C
